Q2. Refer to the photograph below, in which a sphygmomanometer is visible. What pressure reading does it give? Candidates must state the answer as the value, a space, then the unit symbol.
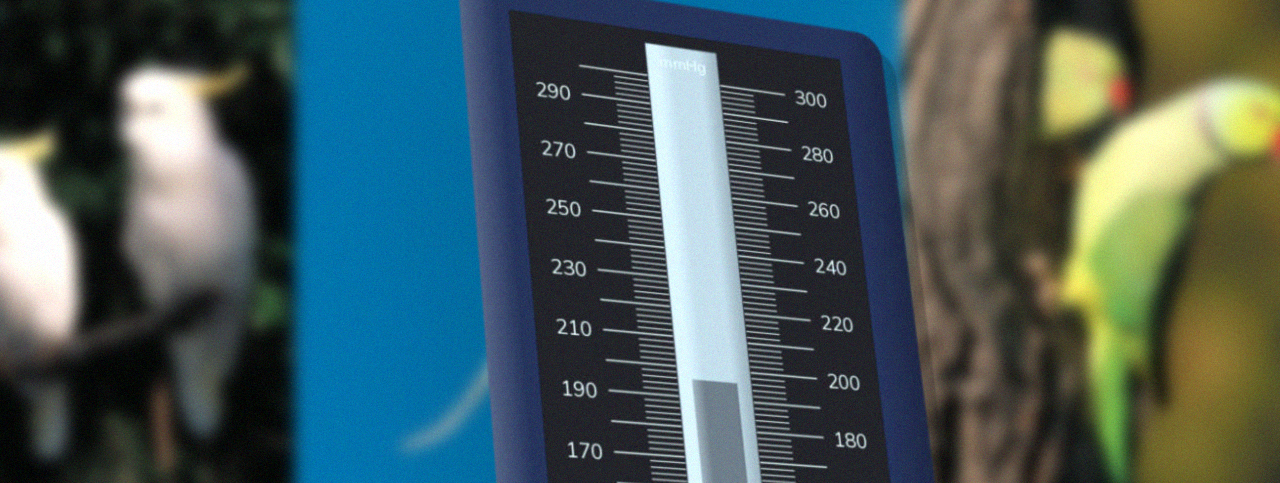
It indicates 196 mmHg
